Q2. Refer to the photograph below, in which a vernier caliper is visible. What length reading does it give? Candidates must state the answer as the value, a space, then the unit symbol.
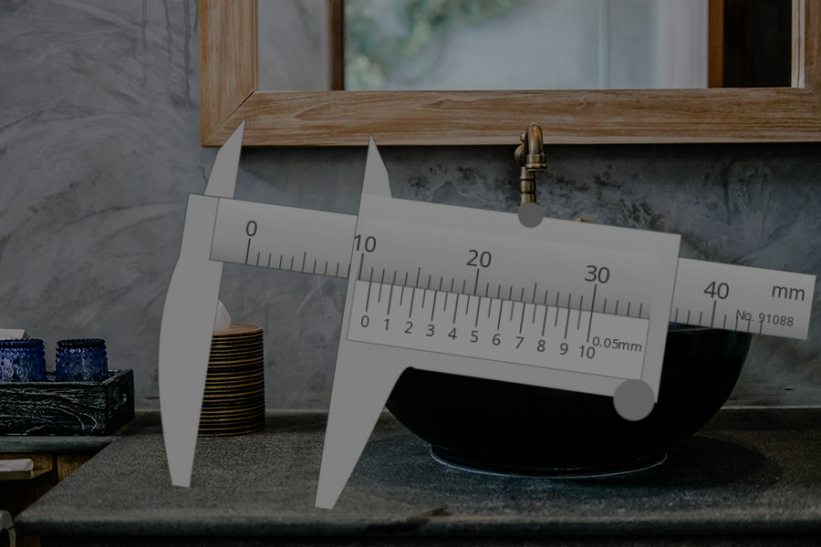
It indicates 11.0 mm
